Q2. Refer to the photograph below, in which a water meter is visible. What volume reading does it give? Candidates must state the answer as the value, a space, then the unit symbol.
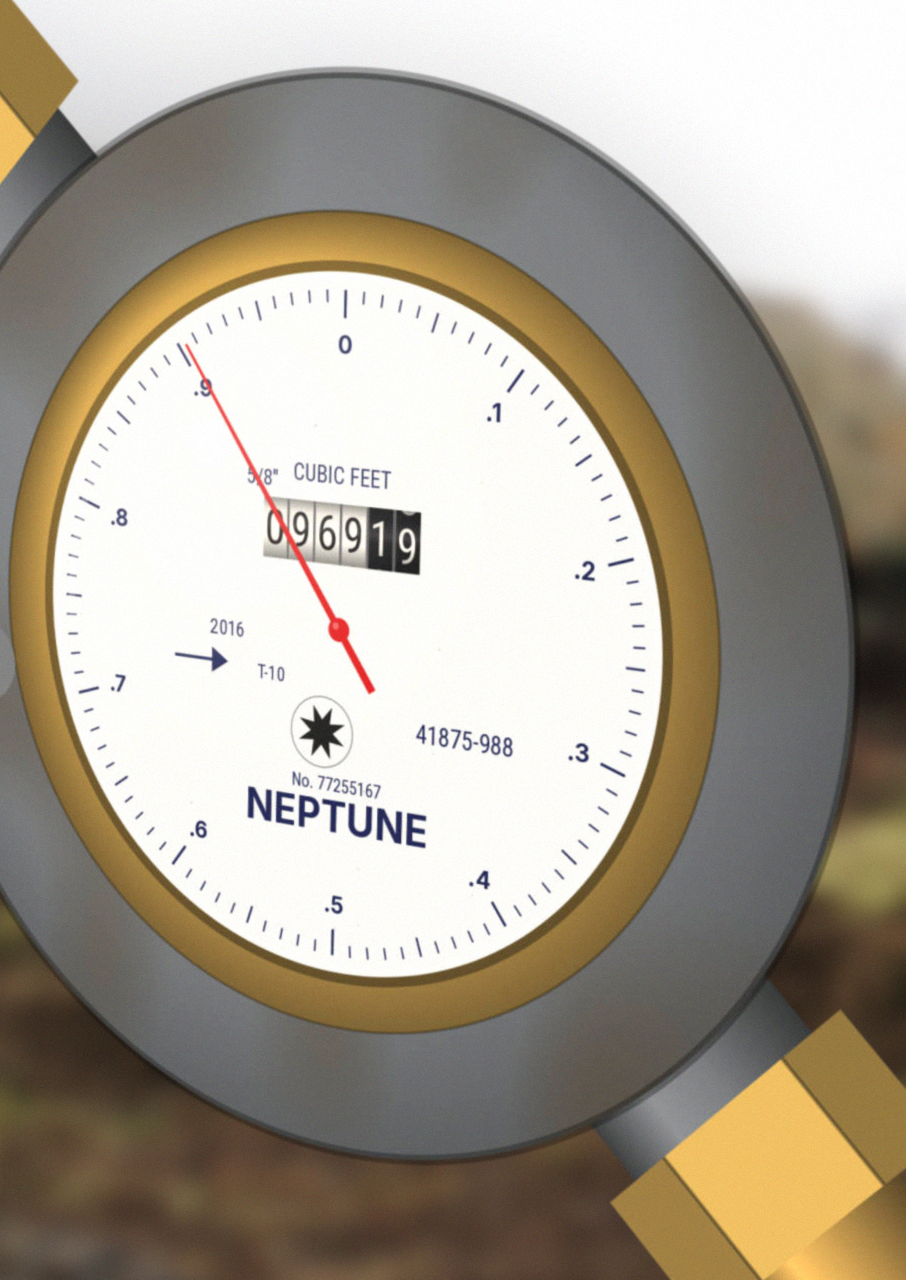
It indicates 96918.90 ft³
